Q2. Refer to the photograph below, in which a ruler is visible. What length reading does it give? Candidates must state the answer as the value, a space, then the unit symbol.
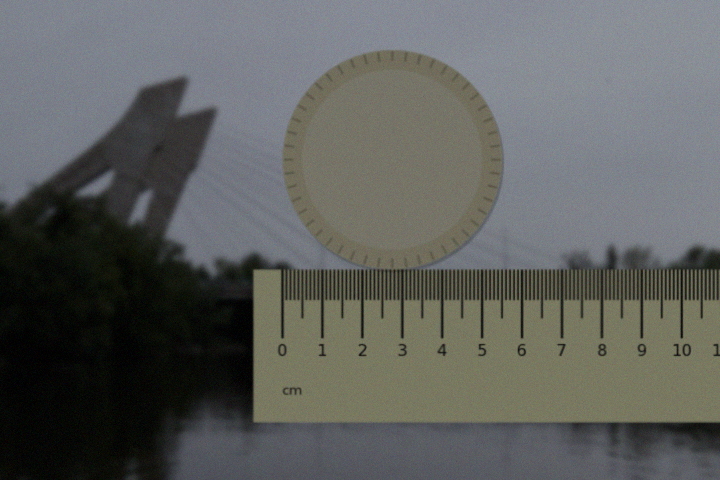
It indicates 5.5 cm
